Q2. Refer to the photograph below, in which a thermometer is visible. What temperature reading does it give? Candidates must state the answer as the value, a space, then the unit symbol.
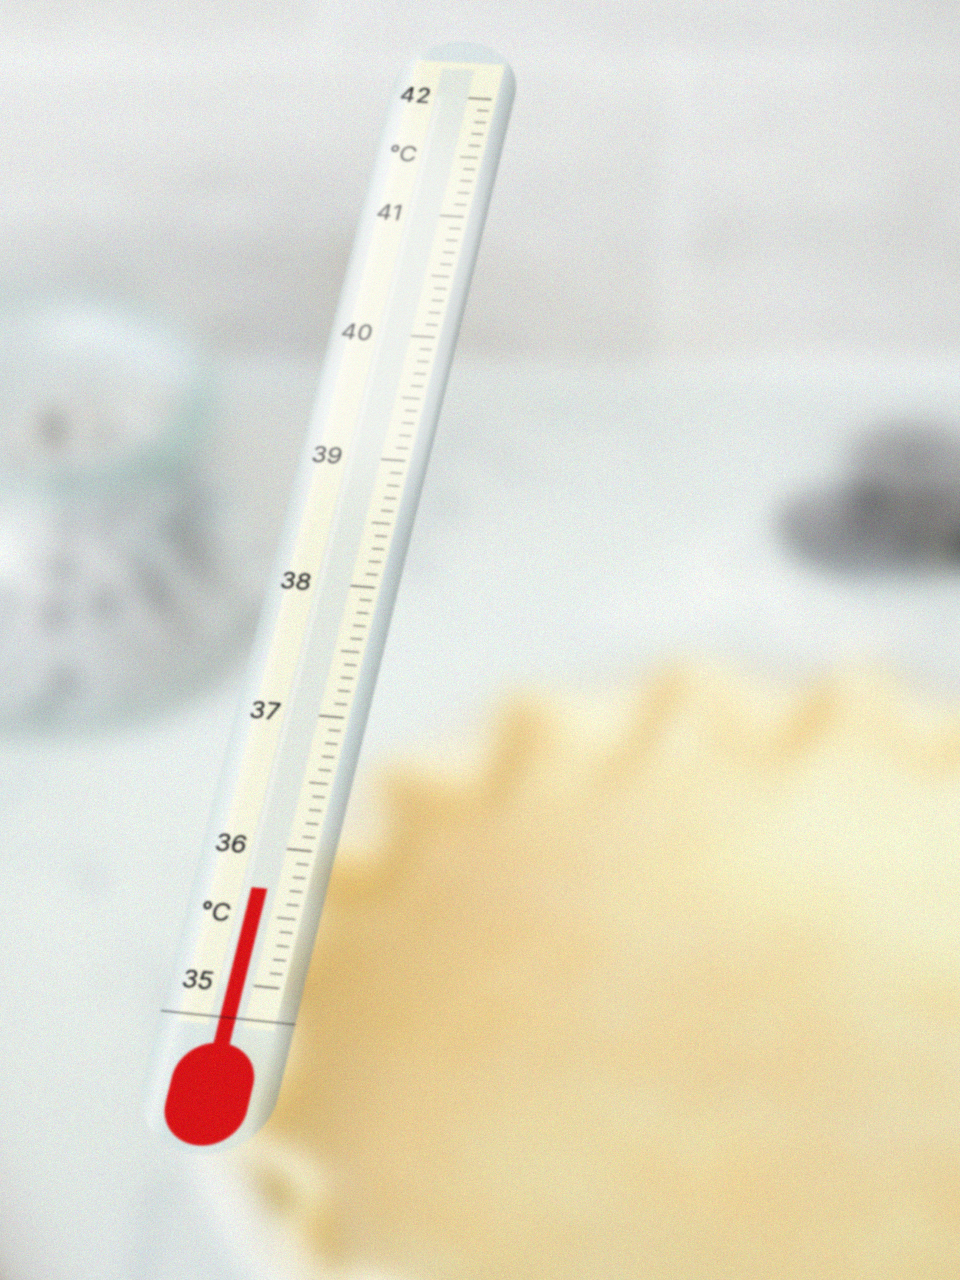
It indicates 35.7 °C
